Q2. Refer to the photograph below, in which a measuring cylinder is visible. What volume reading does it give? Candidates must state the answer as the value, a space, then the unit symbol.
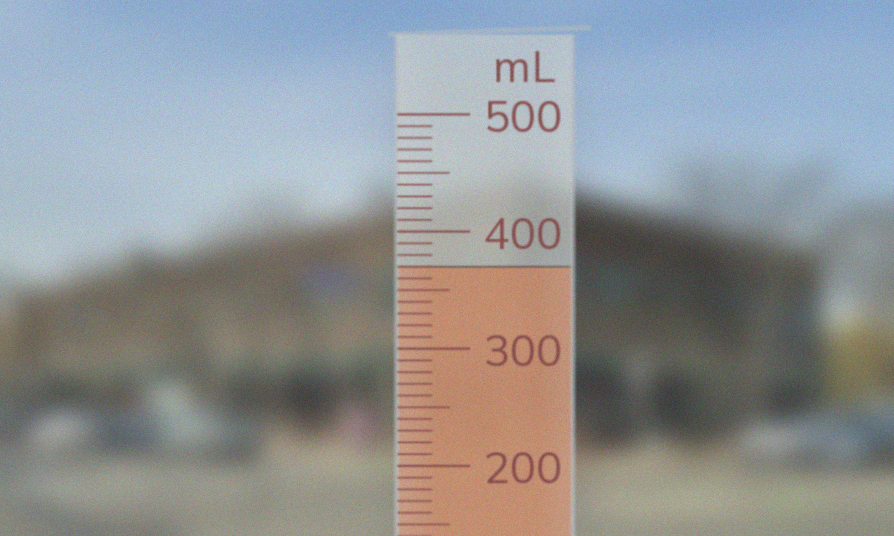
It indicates 370 mL
